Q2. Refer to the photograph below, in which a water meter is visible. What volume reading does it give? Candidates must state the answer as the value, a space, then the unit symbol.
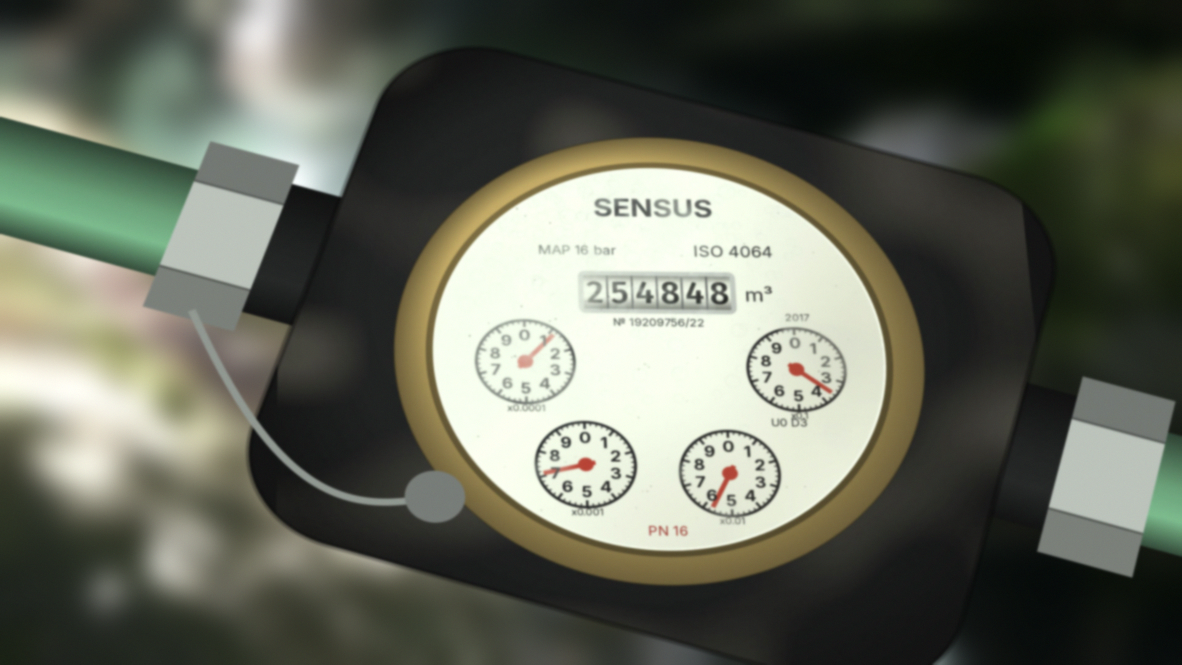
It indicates 254848.3571 m³
